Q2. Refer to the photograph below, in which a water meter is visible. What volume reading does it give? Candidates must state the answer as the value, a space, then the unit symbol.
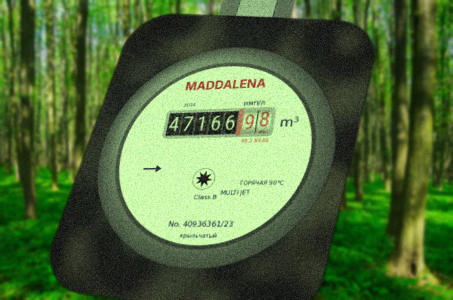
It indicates 47166.98 m³
